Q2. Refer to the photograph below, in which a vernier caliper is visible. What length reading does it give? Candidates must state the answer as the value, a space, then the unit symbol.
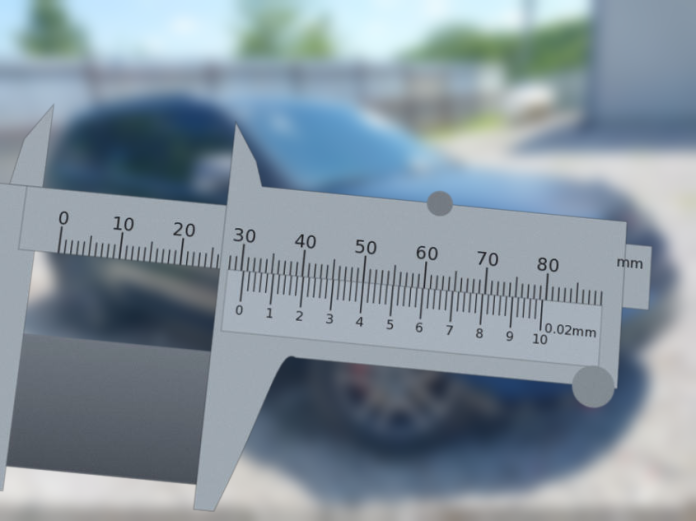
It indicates 30.4 mm
